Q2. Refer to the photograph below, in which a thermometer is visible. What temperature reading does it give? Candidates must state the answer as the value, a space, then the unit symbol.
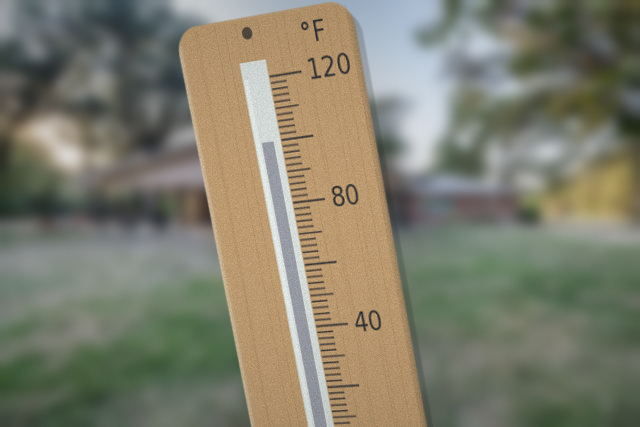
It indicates 100 °F
